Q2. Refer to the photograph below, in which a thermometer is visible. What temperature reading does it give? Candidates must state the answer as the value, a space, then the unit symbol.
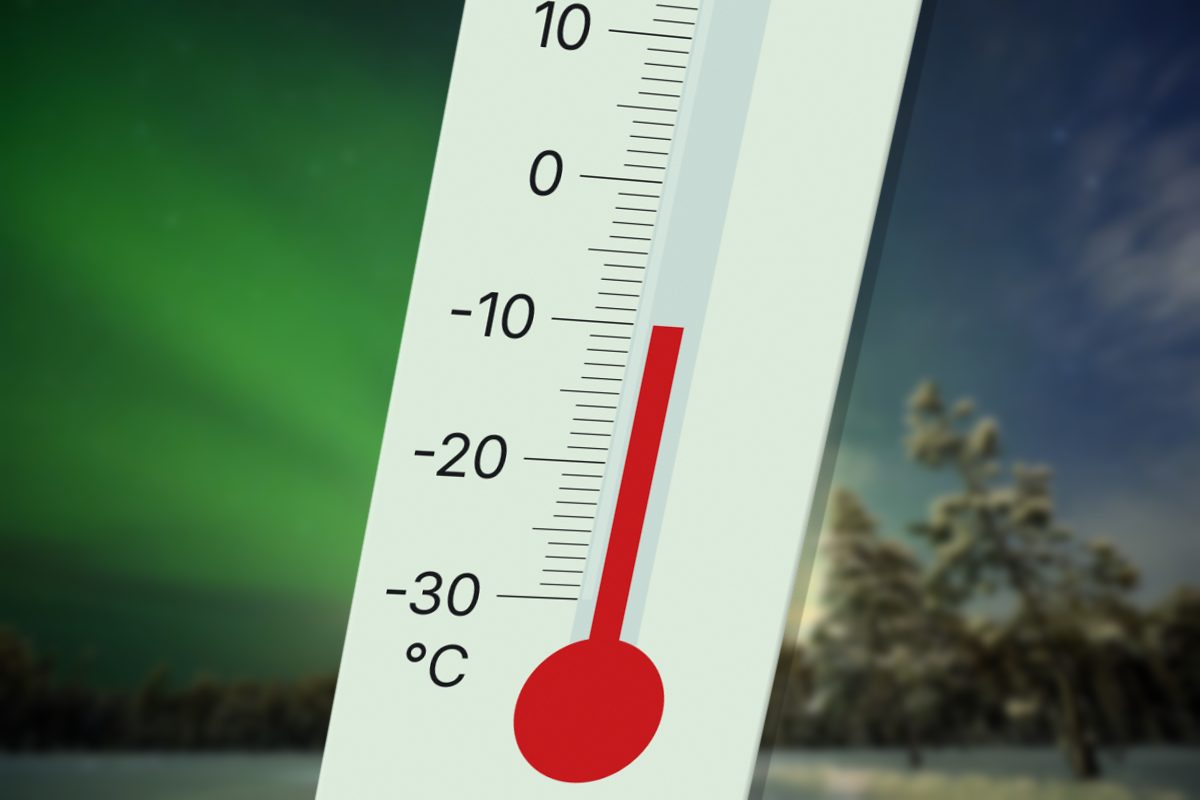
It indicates -10 °C
